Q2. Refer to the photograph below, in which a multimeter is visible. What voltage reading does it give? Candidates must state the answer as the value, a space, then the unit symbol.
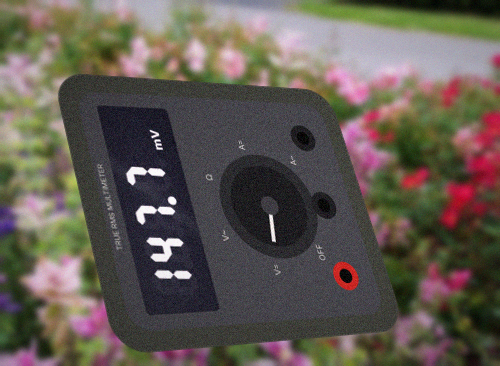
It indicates 147.7 mV
